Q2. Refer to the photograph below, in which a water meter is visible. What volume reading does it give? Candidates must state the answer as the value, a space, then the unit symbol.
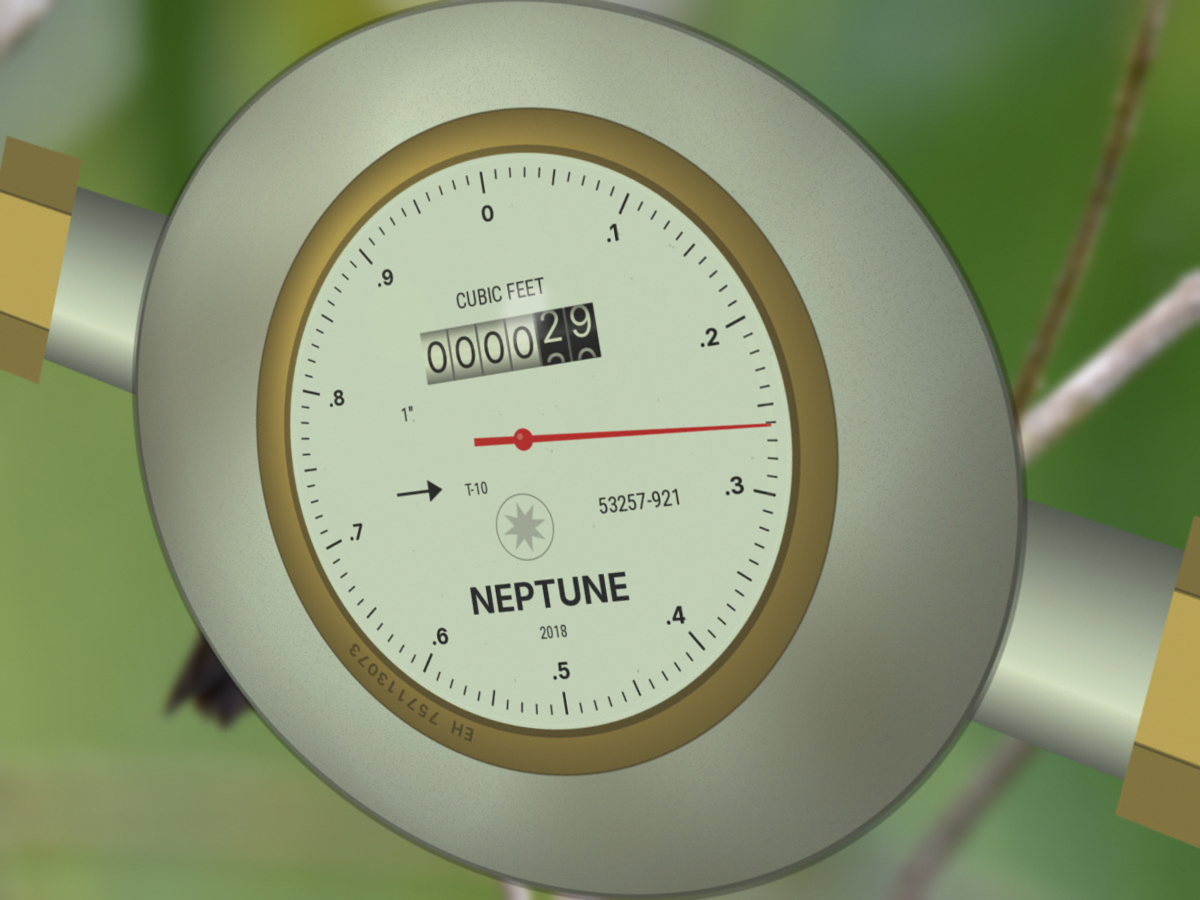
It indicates 29.26 ft³
